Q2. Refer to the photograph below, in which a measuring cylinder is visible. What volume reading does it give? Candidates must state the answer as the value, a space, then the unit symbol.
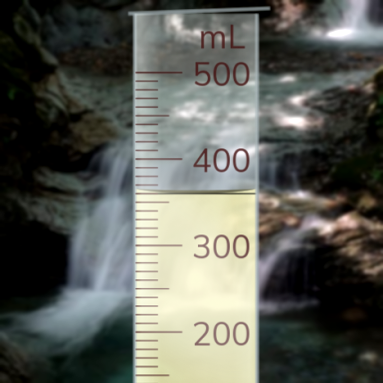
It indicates 360 mL
